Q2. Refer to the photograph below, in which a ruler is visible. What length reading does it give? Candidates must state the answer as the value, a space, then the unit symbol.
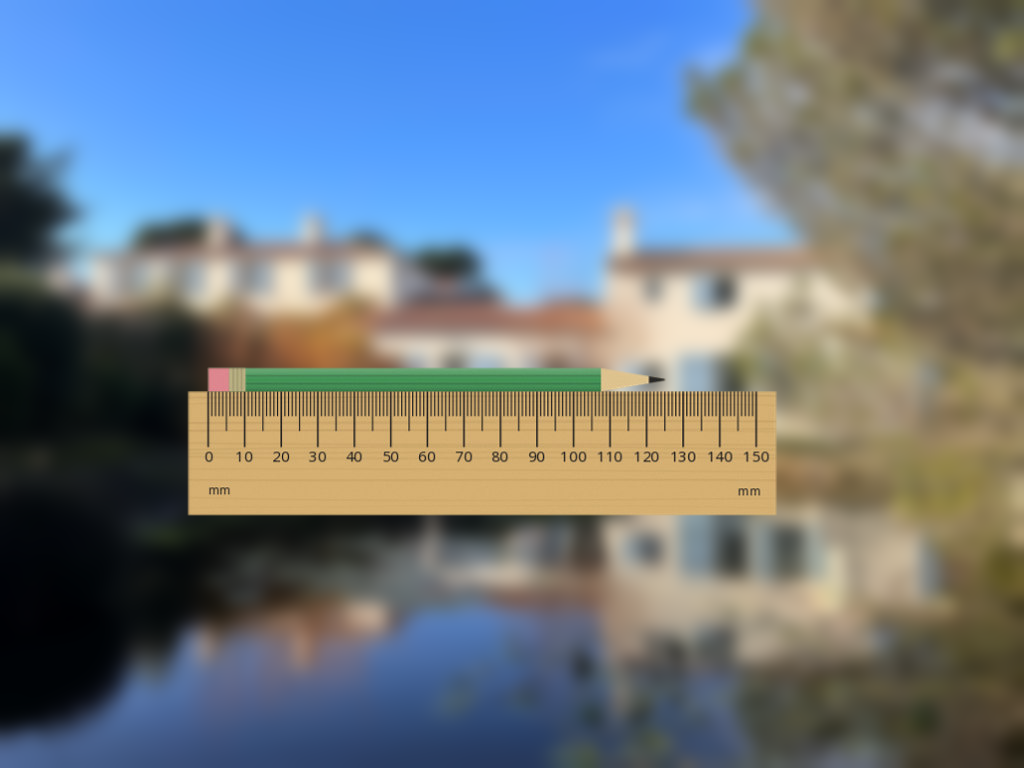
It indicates 125 mm
